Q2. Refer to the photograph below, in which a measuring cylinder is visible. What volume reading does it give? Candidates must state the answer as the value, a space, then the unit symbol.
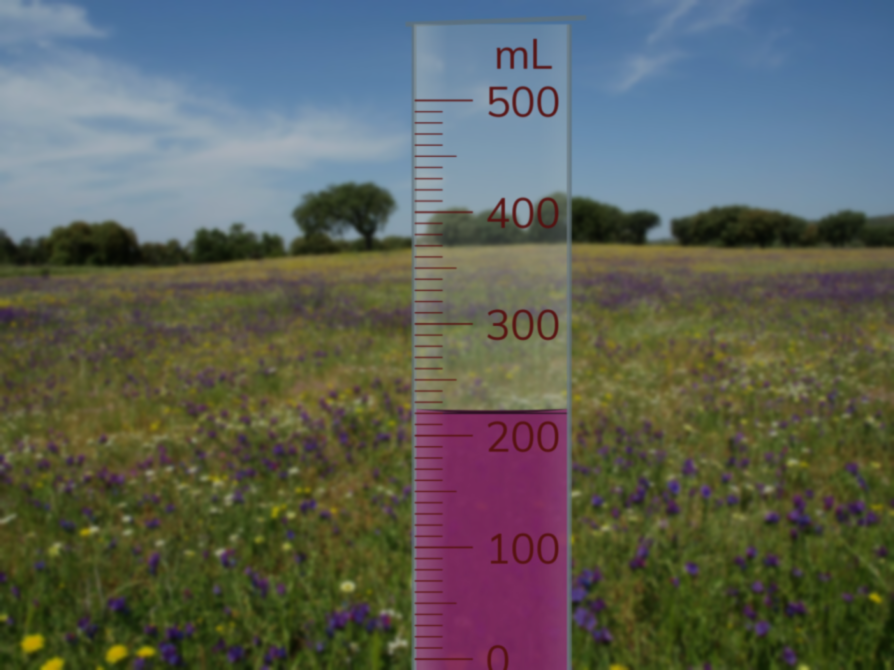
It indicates 220 mL
